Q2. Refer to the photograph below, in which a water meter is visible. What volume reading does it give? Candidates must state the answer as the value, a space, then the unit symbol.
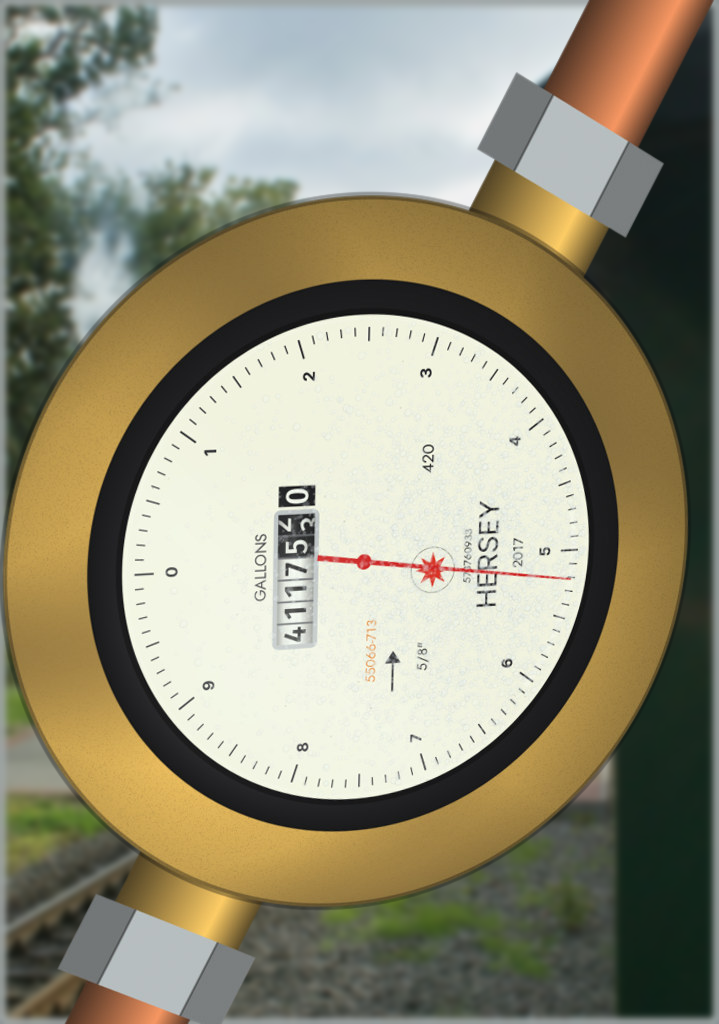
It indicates 4117525.2 gal
